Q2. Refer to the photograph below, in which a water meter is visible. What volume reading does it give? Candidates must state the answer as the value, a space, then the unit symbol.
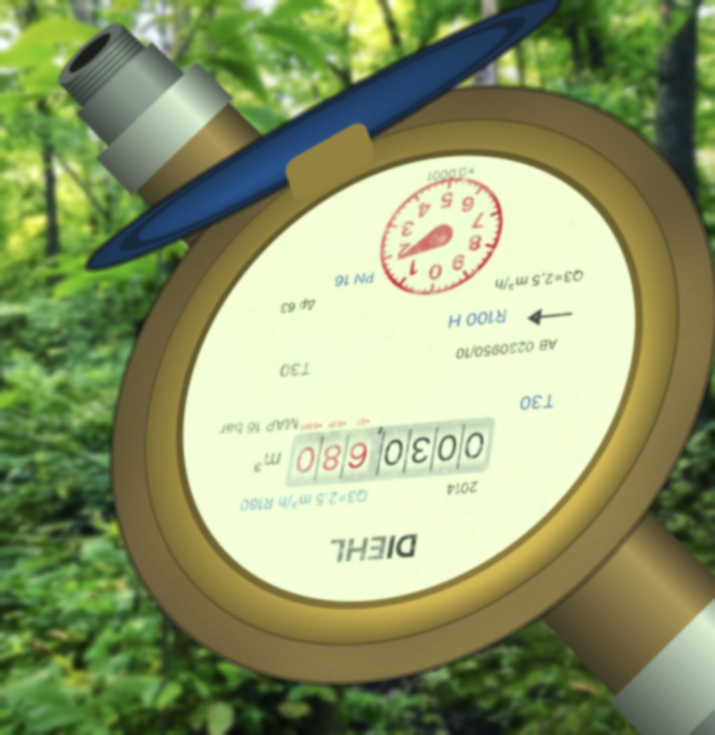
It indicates 30.6801 m³
